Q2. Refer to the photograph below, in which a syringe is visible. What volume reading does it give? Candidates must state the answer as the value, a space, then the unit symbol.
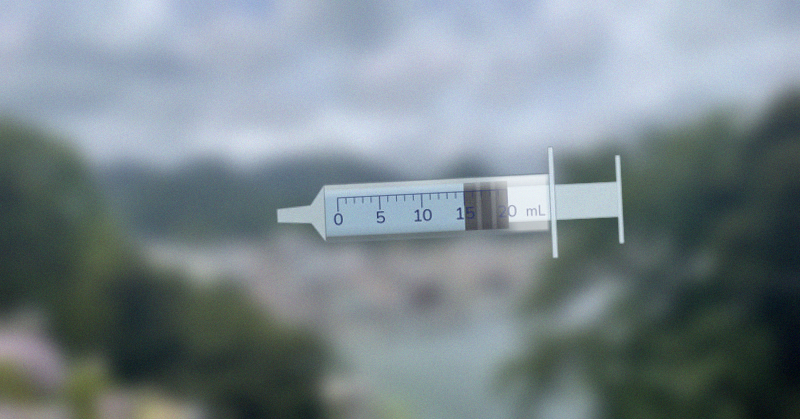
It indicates 15 mL
